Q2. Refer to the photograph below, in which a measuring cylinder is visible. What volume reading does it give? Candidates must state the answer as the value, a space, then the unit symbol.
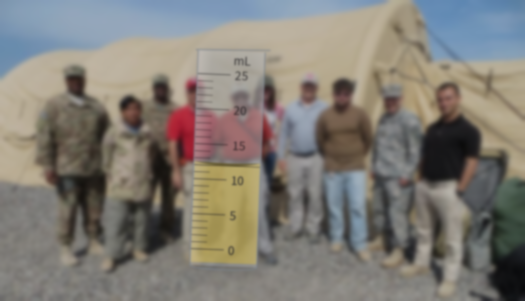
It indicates 12 mL
